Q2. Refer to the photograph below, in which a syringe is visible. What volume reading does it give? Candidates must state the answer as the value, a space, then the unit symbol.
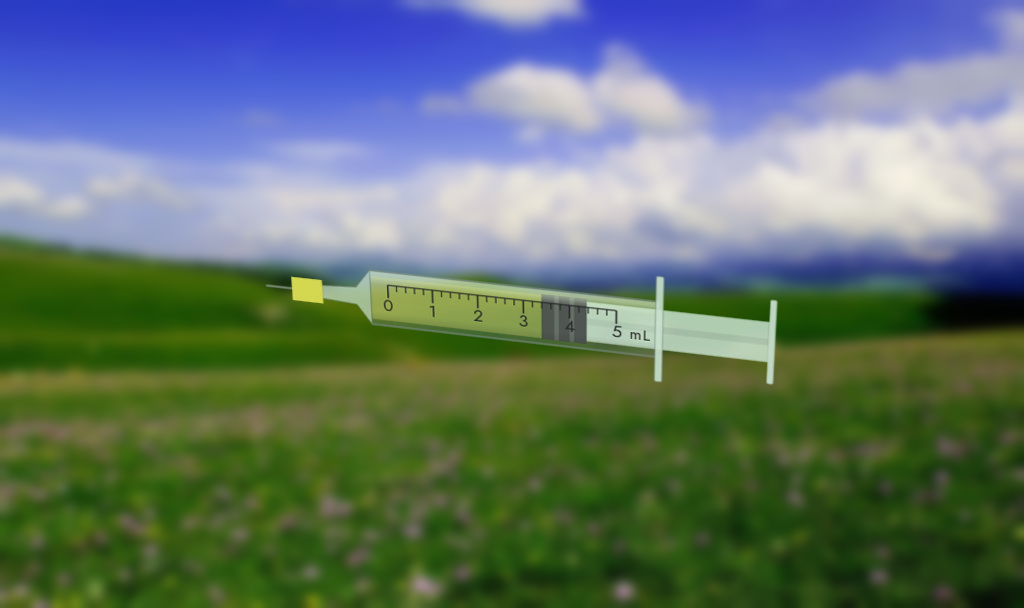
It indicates 3.4 mL
